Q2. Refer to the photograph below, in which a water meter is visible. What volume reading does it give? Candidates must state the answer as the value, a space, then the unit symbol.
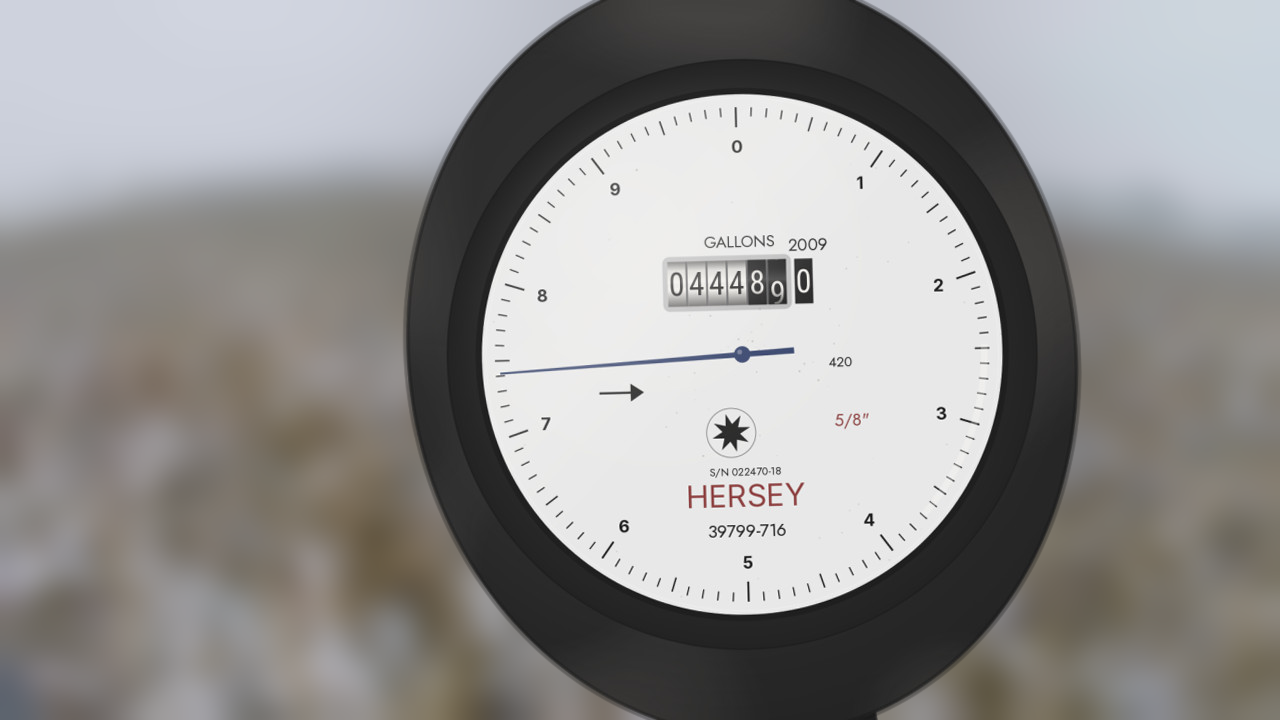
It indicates 444887.4 gal
